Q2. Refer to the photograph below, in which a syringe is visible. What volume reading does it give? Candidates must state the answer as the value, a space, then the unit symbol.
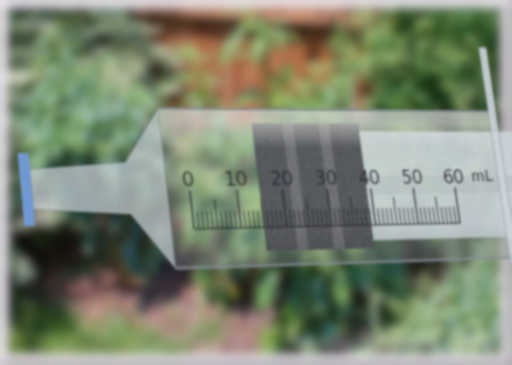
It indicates 15 mL
